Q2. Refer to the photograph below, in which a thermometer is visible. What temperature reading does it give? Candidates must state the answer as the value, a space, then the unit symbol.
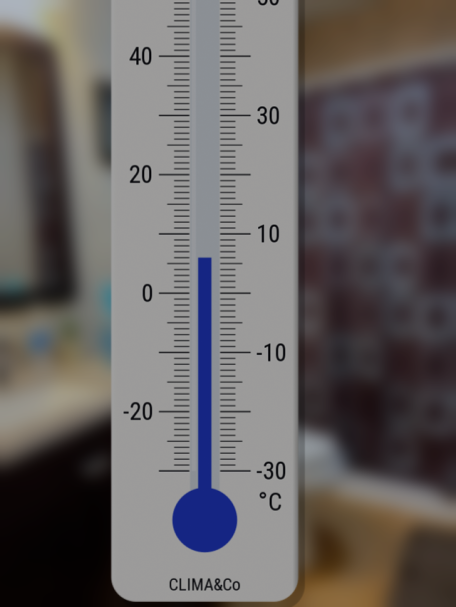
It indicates 6 °C
